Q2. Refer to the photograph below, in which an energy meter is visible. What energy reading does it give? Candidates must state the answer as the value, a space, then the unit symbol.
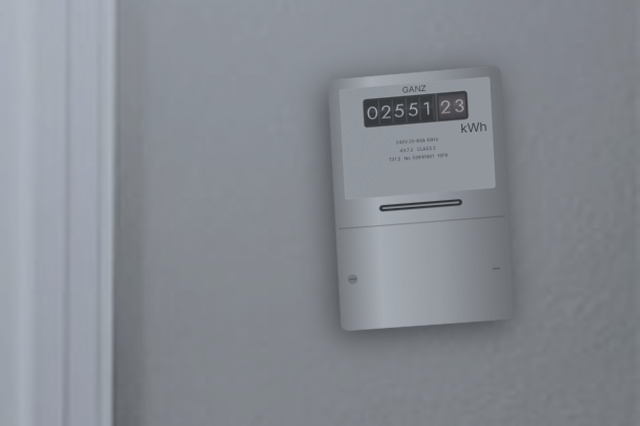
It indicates 2551.23 kWh
